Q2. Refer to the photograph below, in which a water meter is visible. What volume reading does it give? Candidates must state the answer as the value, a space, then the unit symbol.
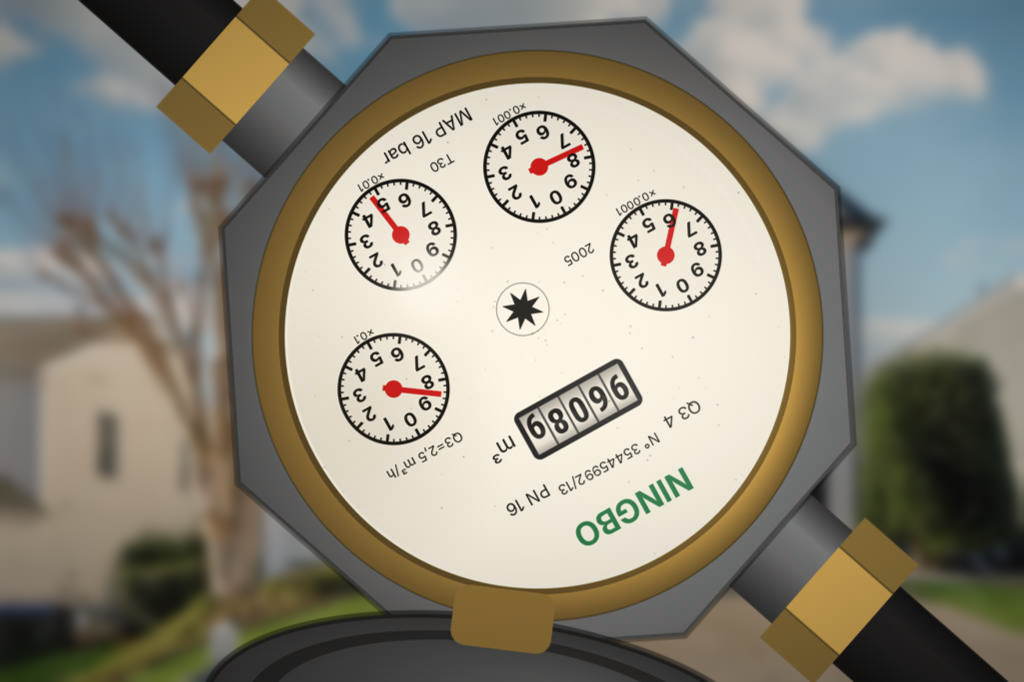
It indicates 96088.8476 m³
